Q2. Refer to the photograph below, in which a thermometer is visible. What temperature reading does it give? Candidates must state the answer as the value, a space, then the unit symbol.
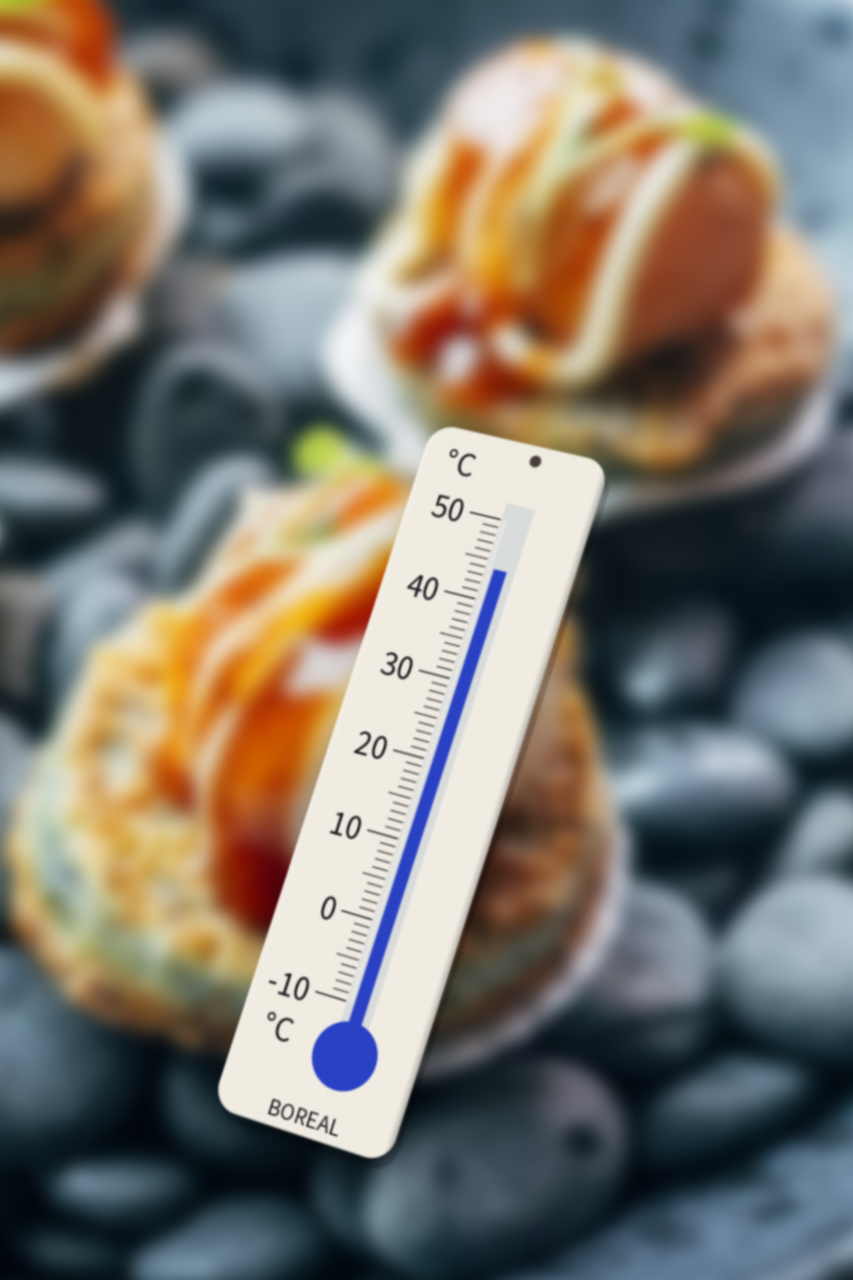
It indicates 44 °C
